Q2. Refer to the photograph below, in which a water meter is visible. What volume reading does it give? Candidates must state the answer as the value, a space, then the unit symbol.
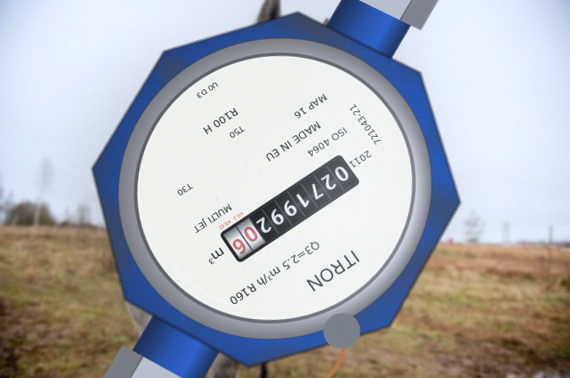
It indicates 271992.06 m³
